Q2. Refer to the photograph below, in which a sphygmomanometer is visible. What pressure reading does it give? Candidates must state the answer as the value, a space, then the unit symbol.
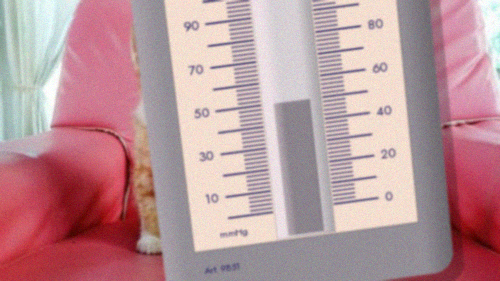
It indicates 50 mmHg
